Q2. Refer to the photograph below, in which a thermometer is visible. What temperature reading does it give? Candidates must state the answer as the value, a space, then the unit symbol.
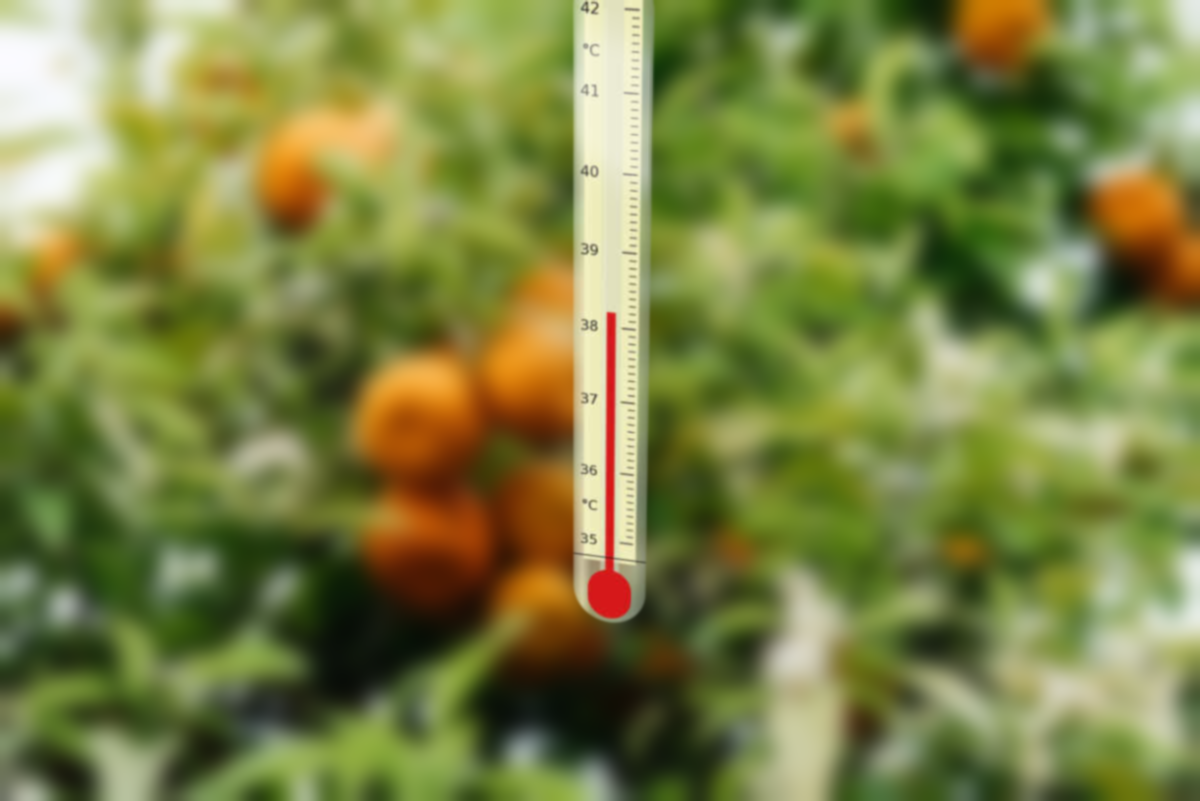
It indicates 38.2 °C
